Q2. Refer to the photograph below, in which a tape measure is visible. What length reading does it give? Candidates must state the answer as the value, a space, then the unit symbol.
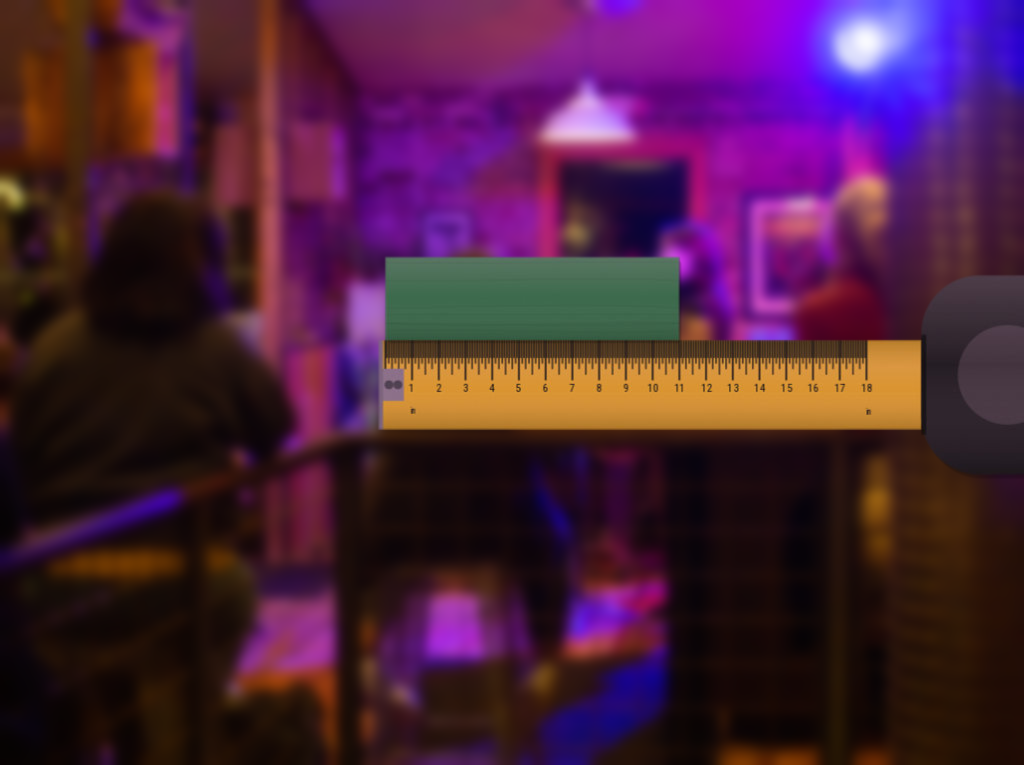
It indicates 11 in
